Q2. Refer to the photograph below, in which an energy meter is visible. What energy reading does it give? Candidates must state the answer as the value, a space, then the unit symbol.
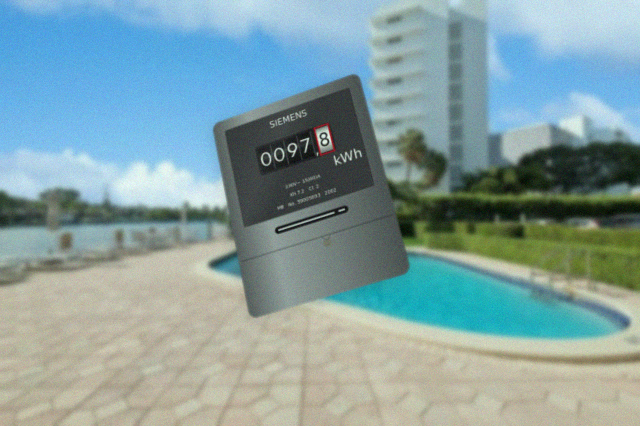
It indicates 97.8 kWh
